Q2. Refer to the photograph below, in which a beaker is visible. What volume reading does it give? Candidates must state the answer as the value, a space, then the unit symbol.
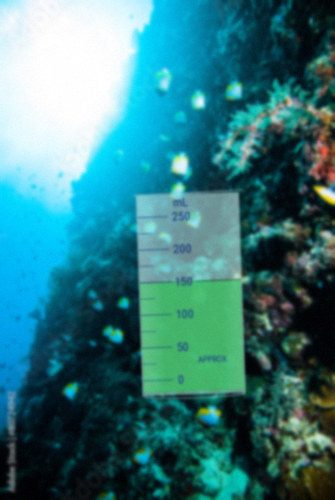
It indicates 150 mL
